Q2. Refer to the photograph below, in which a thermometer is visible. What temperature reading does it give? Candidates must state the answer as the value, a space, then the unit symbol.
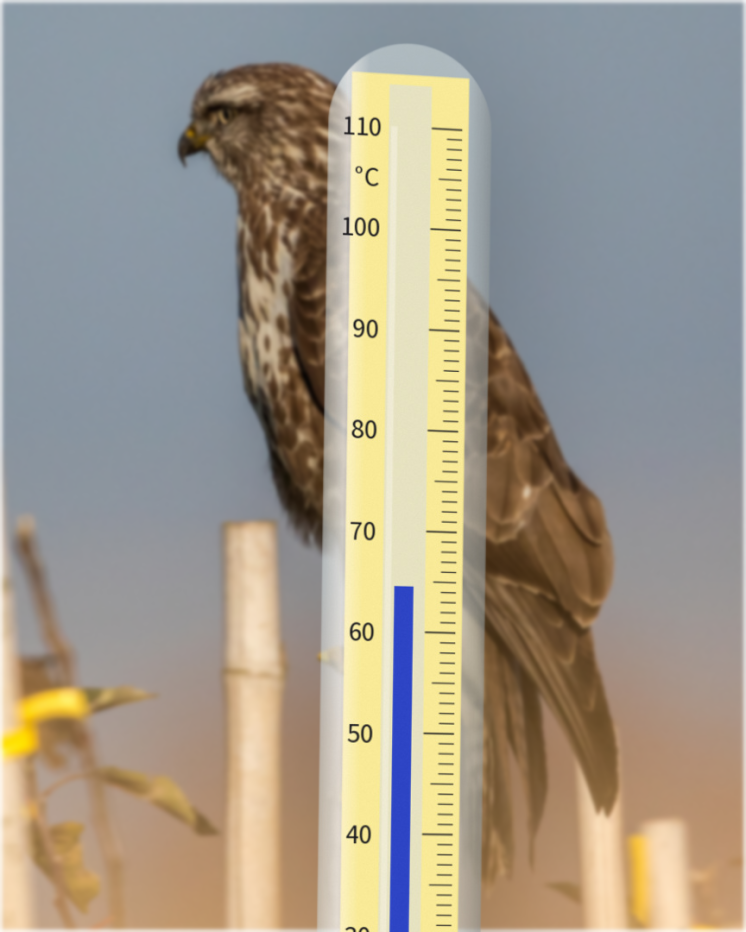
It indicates 64.5 °C
